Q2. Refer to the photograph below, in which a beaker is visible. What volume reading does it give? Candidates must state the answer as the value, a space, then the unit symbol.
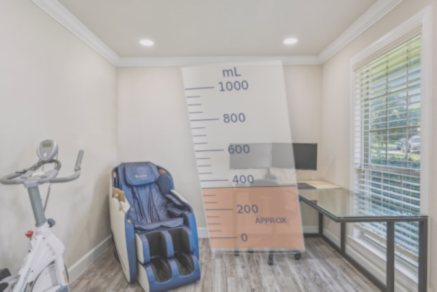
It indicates 350 mL
